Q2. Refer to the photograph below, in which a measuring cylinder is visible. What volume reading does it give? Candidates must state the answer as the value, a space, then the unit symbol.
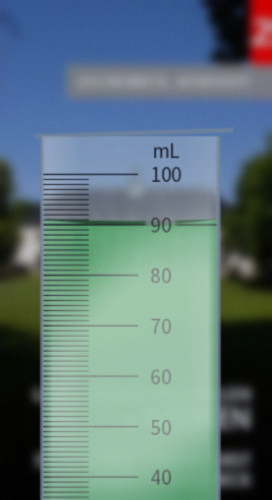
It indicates 90 mL
